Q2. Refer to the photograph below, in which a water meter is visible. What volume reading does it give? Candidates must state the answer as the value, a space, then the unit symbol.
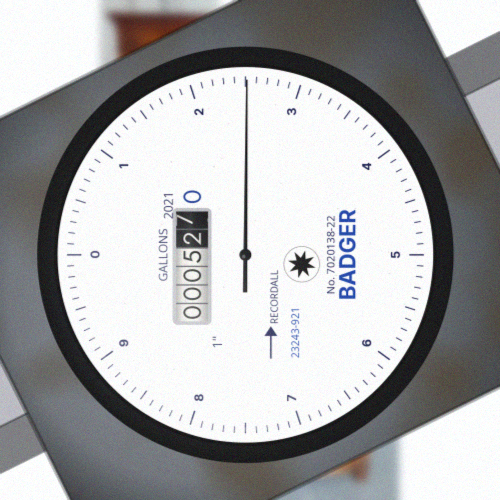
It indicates 5272.5 gal
